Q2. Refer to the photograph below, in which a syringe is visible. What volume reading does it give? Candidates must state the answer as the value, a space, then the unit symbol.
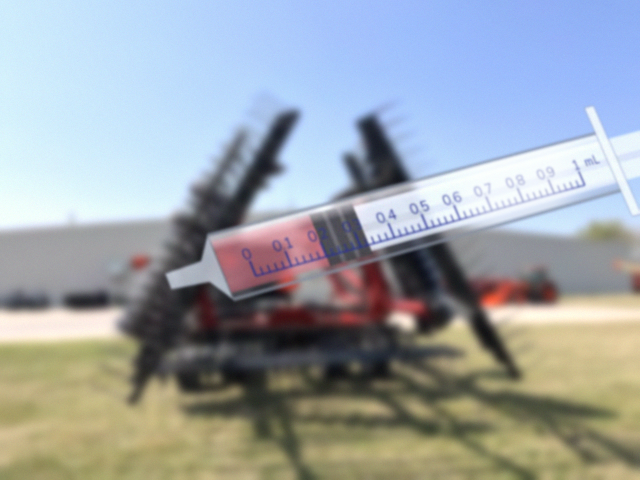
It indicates 0.2 mL
